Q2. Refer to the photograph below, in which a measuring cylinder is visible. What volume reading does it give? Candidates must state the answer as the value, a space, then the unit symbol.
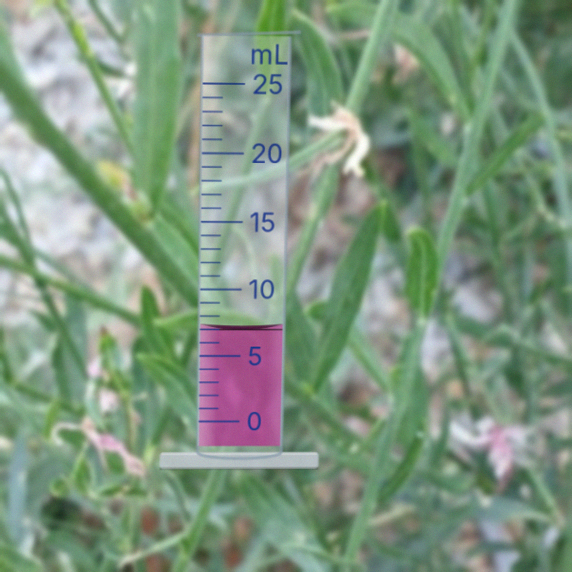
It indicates 7 mL
